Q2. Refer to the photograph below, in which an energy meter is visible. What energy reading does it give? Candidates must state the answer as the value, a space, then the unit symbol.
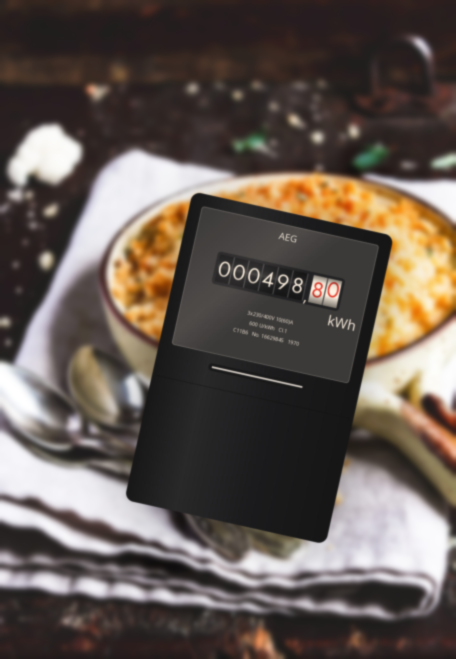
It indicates 498.80 kWh
